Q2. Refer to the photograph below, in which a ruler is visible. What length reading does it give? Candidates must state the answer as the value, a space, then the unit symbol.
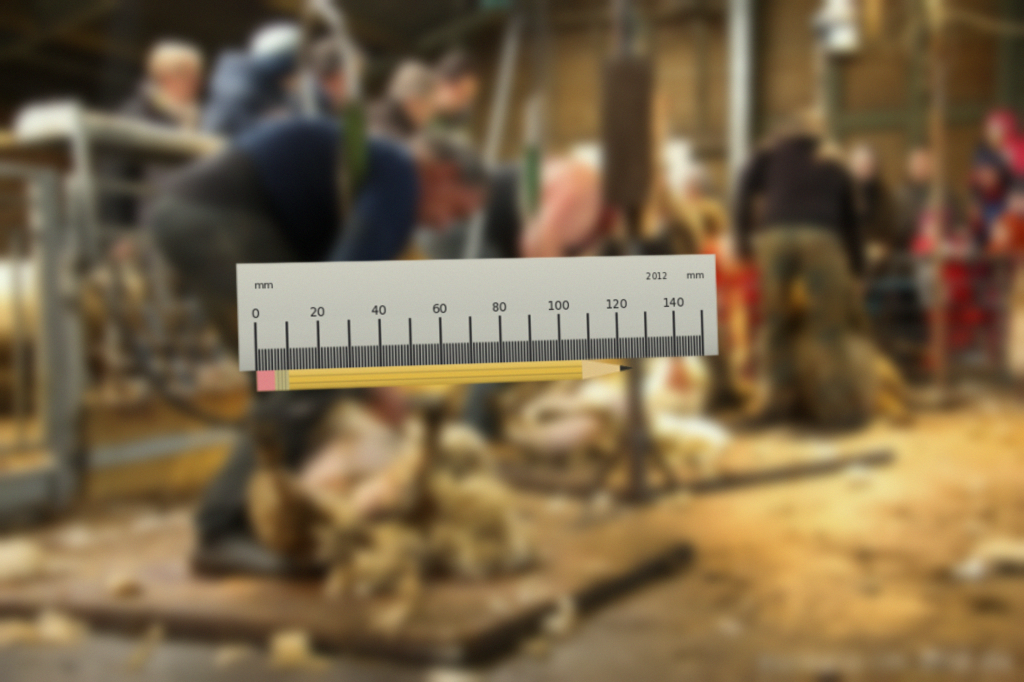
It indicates 125 mm
